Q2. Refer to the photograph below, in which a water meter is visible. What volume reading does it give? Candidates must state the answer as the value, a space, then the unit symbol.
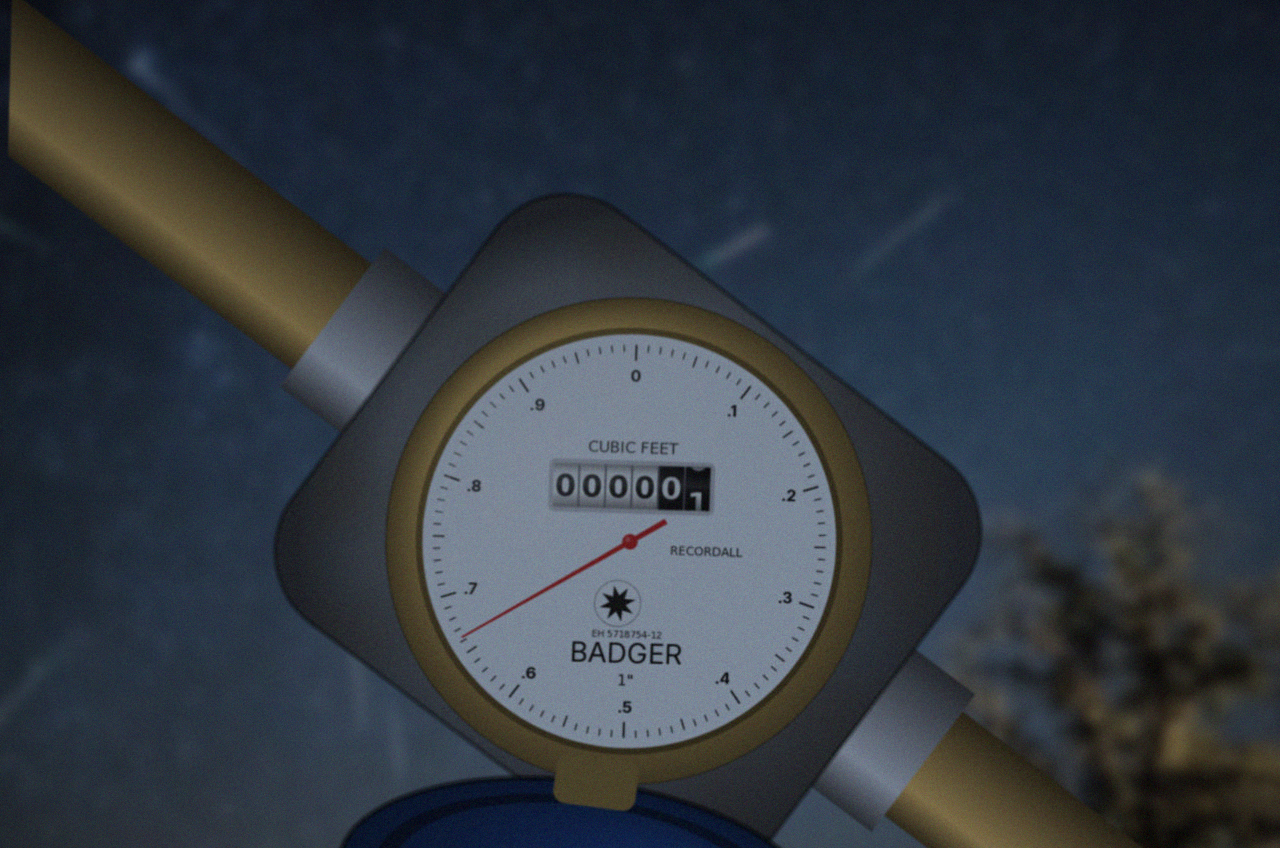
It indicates 0.66 ft³
